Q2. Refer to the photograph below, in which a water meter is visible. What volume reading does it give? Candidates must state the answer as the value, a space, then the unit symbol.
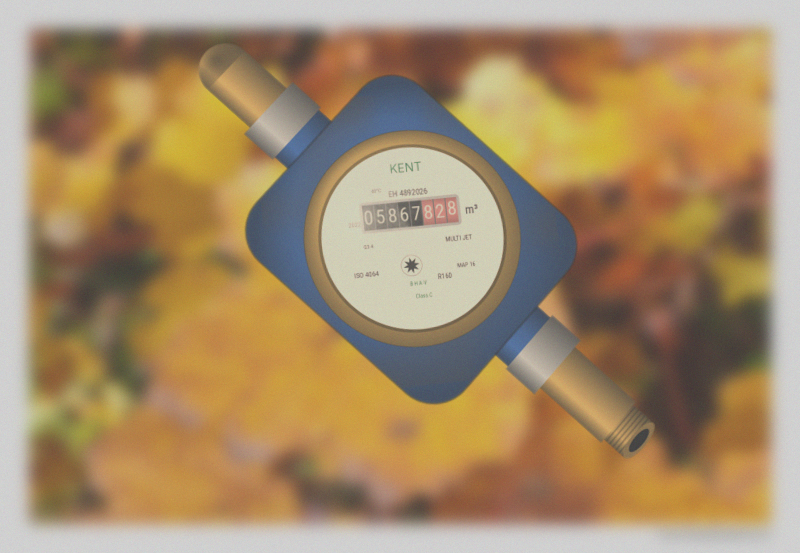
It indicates 5867.828 m³
